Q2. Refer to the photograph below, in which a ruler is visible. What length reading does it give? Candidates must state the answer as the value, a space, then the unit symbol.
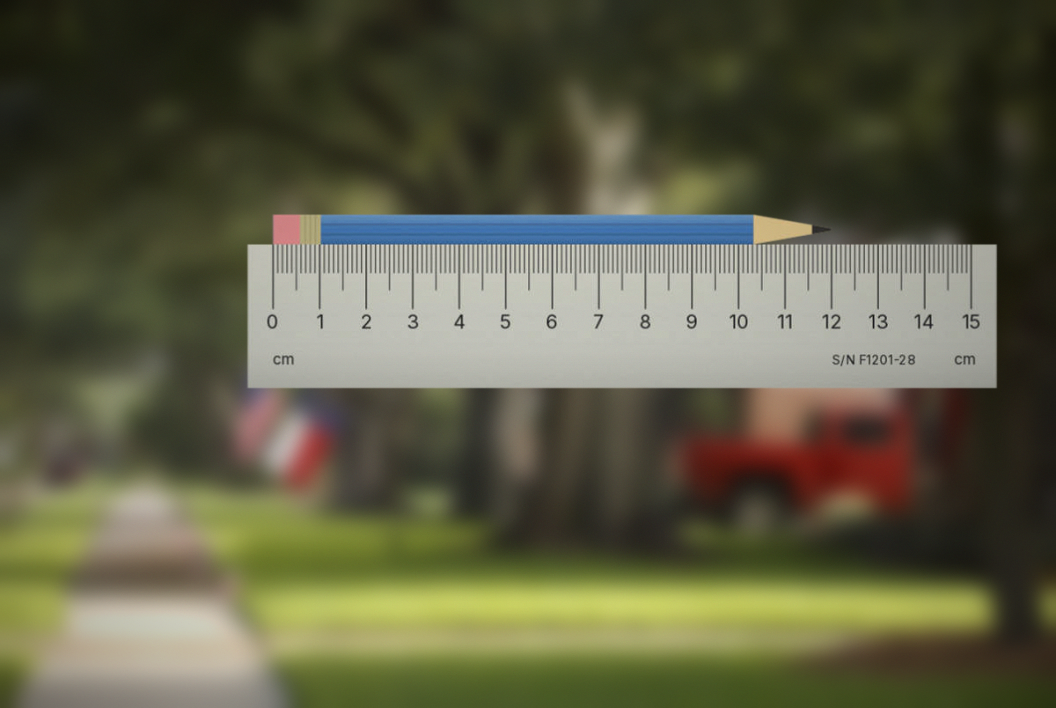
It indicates 12 cm
